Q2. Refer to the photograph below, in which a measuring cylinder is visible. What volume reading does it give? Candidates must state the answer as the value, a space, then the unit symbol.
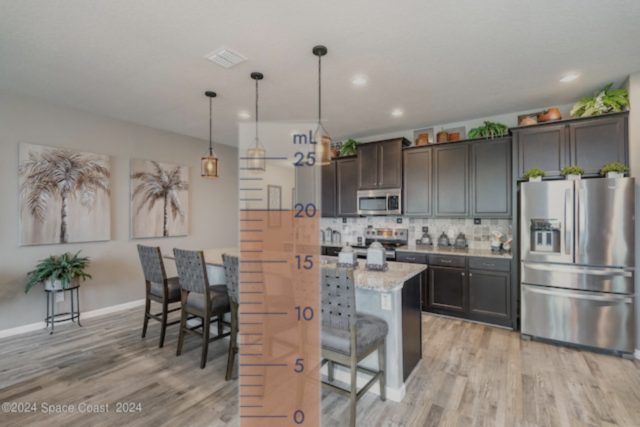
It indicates 20 mL
